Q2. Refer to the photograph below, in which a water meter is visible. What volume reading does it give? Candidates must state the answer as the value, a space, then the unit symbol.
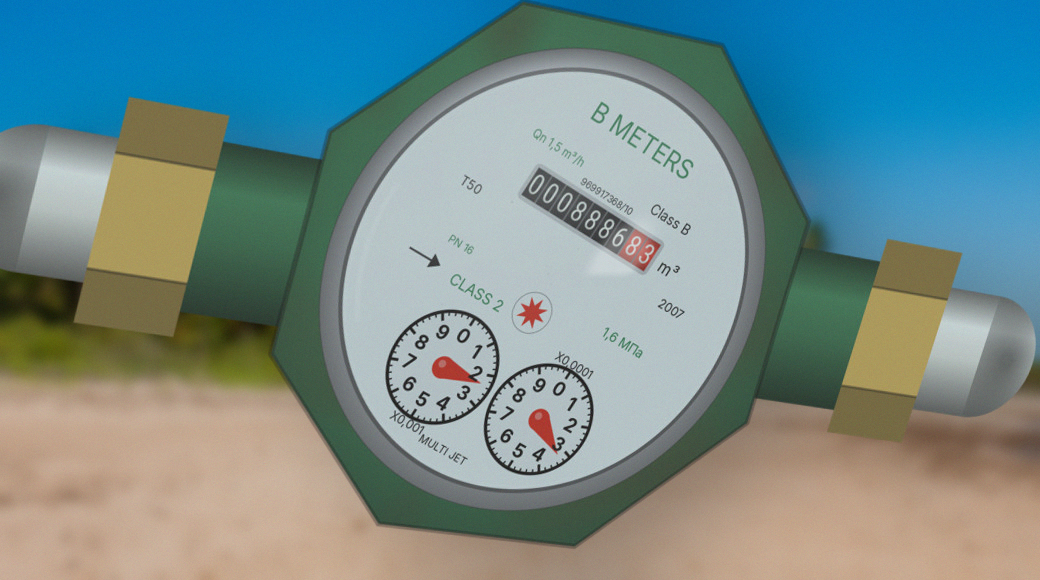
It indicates 8886.8323 m³
